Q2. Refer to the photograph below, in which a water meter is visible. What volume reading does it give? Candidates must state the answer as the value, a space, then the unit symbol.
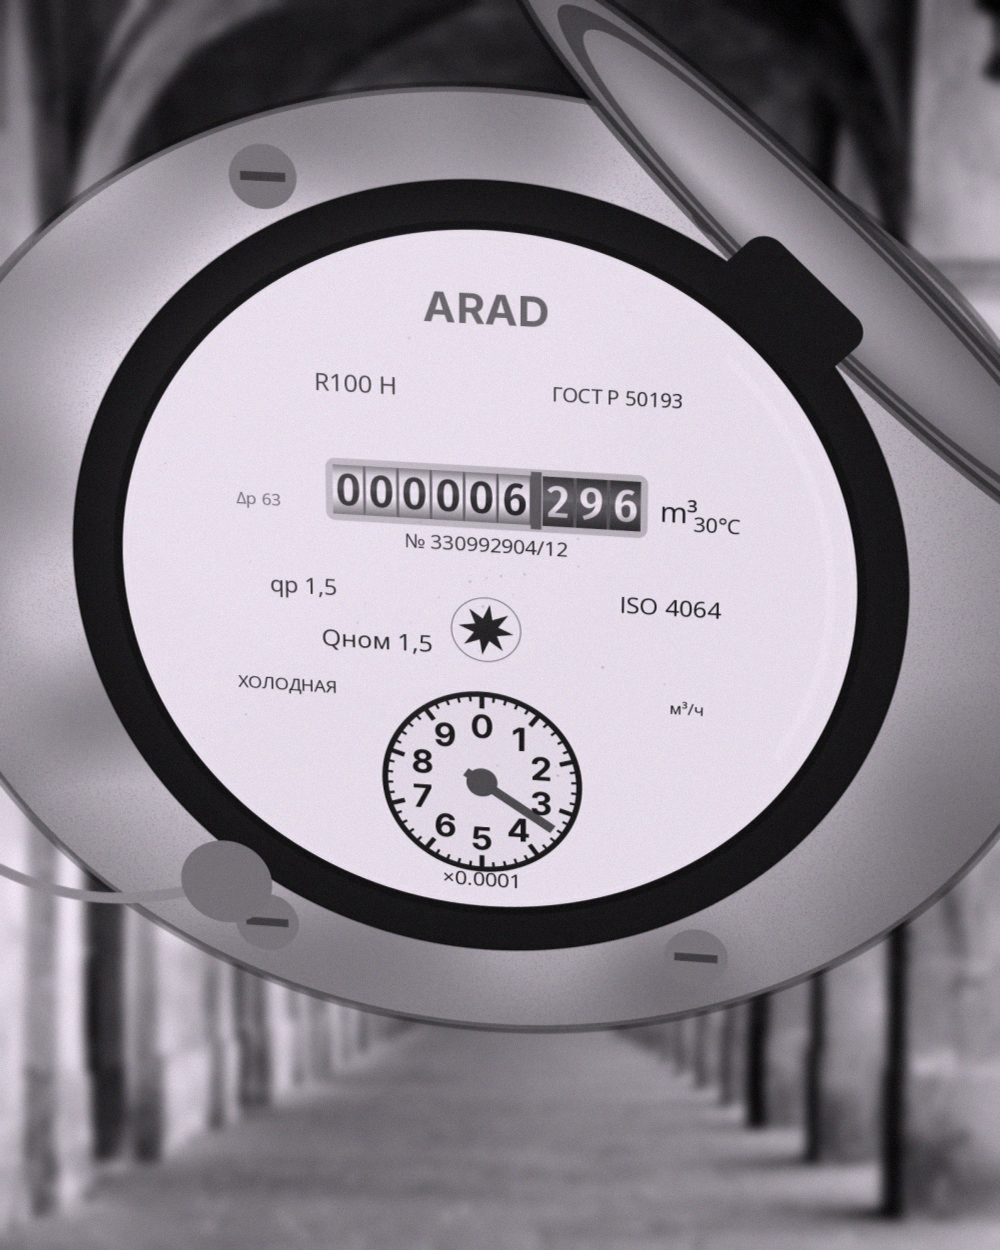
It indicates 6.2963 m³
